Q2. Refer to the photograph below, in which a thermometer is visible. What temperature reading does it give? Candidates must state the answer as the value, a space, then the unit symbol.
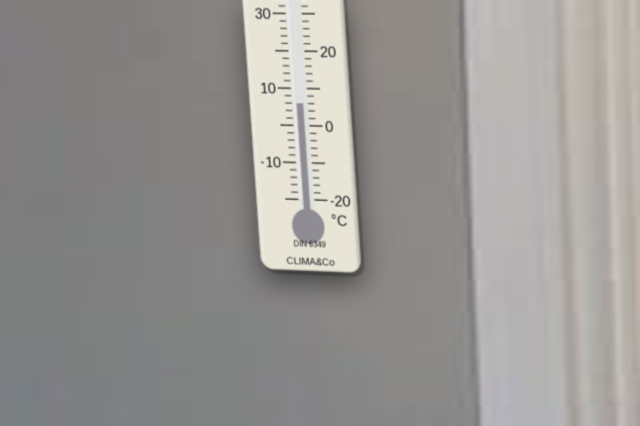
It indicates 6 °C
